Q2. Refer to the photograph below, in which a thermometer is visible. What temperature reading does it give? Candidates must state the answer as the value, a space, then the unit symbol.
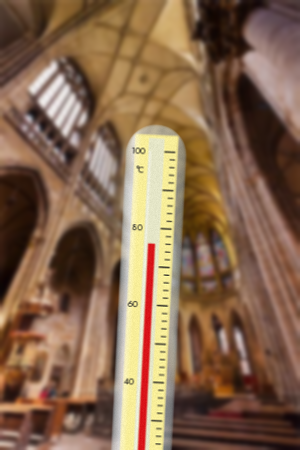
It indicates 76 °C
